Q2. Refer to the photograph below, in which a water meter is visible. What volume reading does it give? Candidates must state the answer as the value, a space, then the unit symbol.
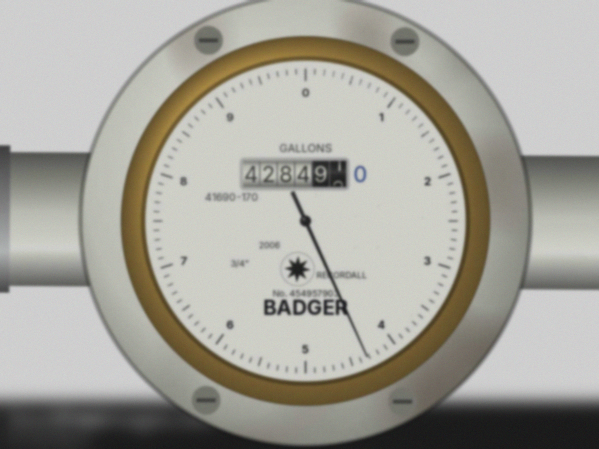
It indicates 4284914.3 gal
